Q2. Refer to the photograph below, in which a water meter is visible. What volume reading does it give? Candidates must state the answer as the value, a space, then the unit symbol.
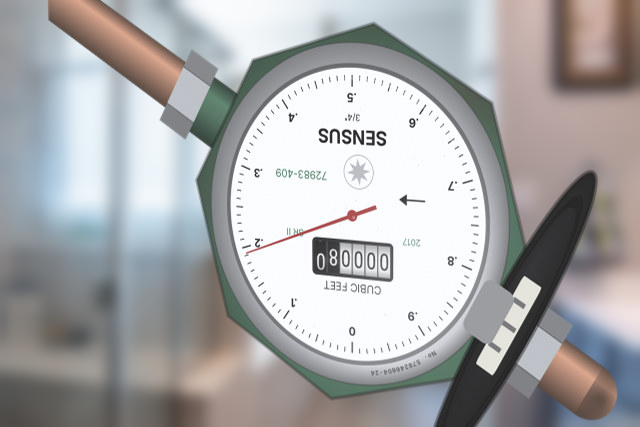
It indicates 80.19 ft³
